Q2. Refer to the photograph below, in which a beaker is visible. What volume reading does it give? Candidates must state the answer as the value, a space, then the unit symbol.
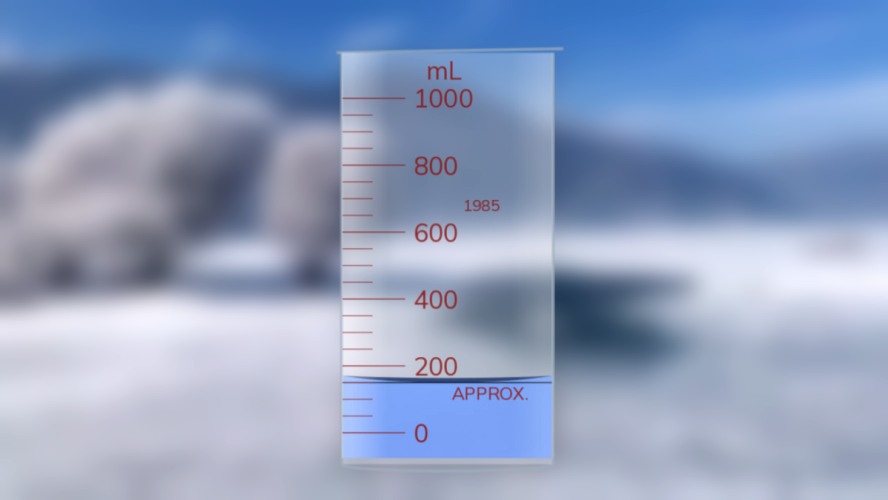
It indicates 150 mL
